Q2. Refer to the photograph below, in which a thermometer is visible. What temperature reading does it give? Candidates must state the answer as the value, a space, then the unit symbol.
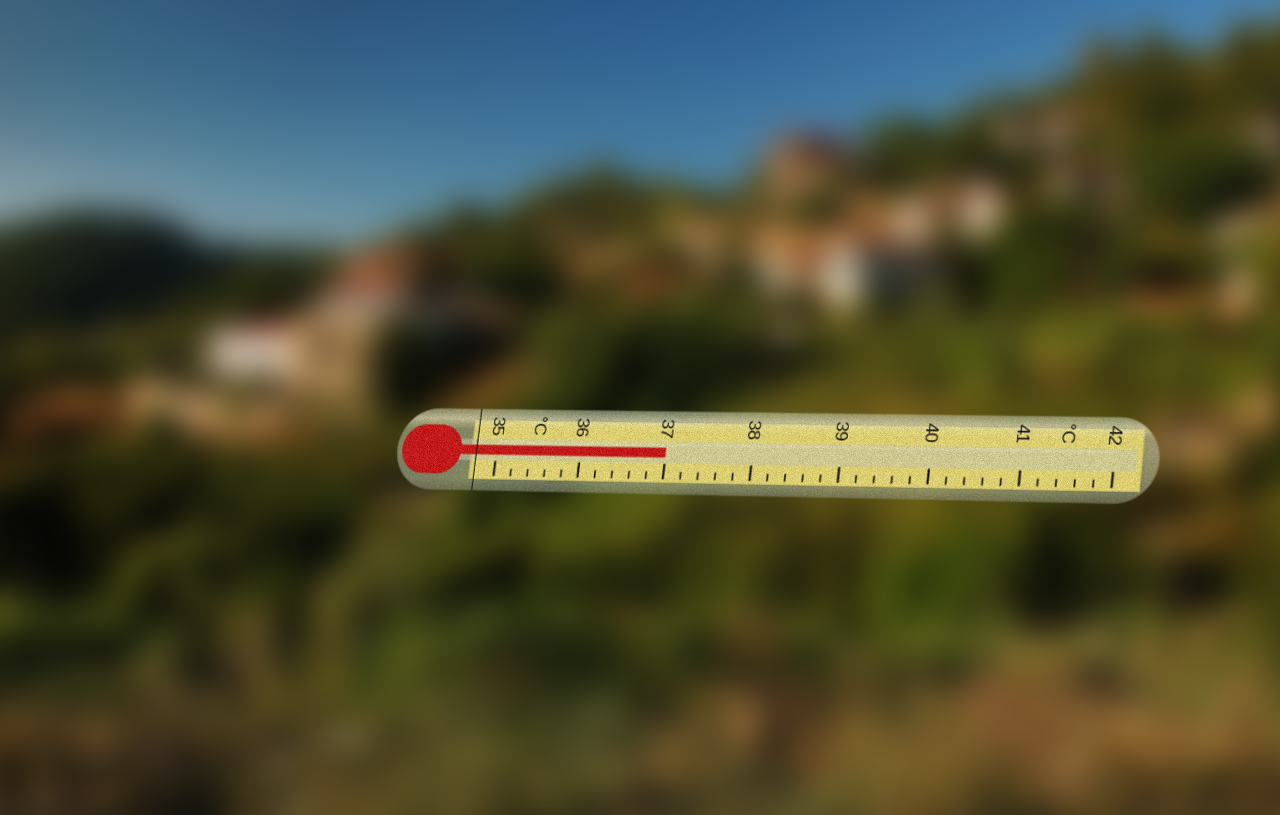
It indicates 37 °C
